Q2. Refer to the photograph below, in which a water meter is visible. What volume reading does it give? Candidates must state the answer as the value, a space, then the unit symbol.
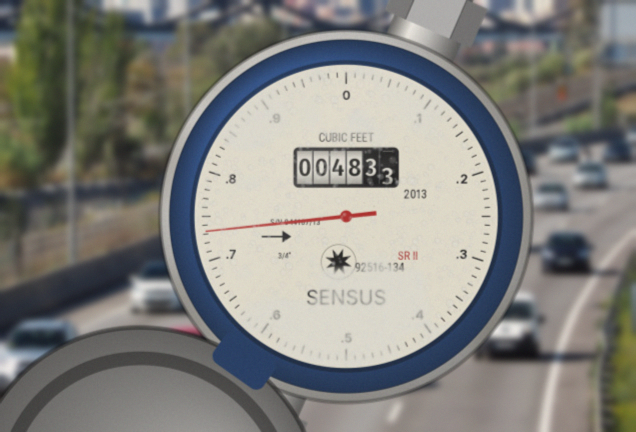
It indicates 4832.73 ft³
